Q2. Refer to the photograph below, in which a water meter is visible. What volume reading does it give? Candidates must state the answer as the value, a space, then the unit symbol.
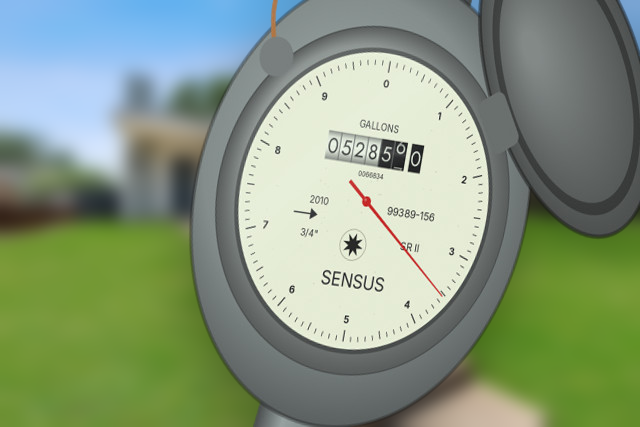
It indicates 528563.5 gal
